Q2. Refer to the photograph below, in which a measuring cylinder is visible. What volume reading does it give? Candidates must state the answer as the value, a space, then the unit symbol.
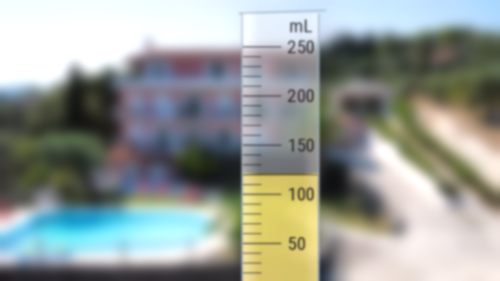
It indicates 120 mL
